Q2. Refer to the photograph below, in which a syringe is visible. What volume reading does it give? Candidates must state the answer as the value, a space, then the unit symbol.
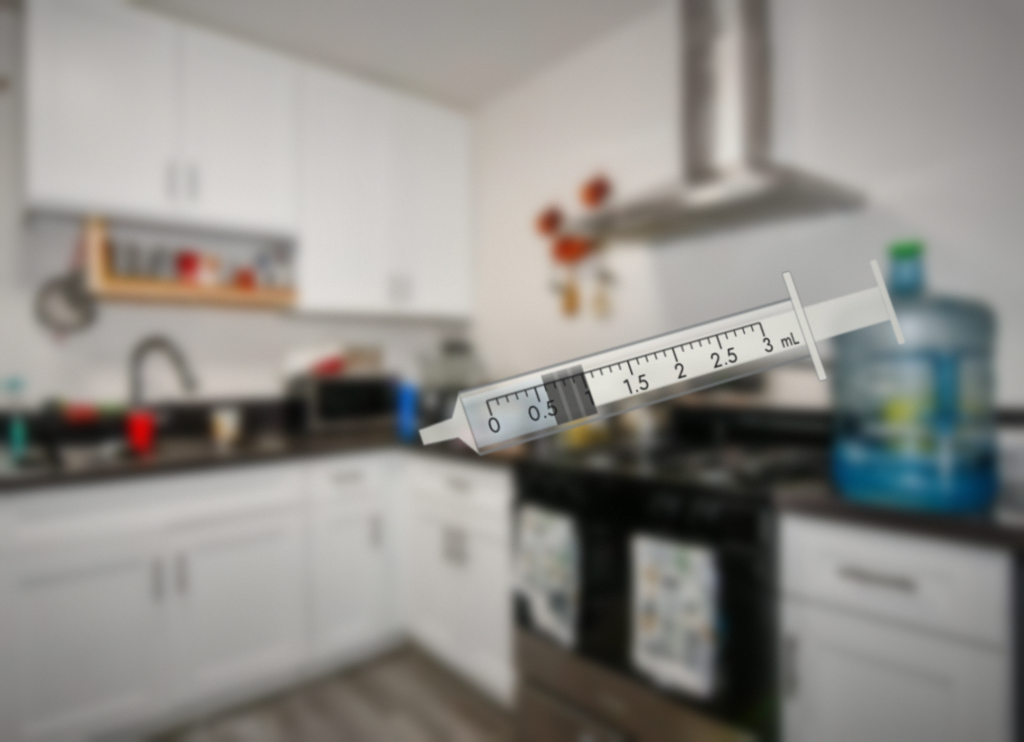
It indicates 0.6 mL
